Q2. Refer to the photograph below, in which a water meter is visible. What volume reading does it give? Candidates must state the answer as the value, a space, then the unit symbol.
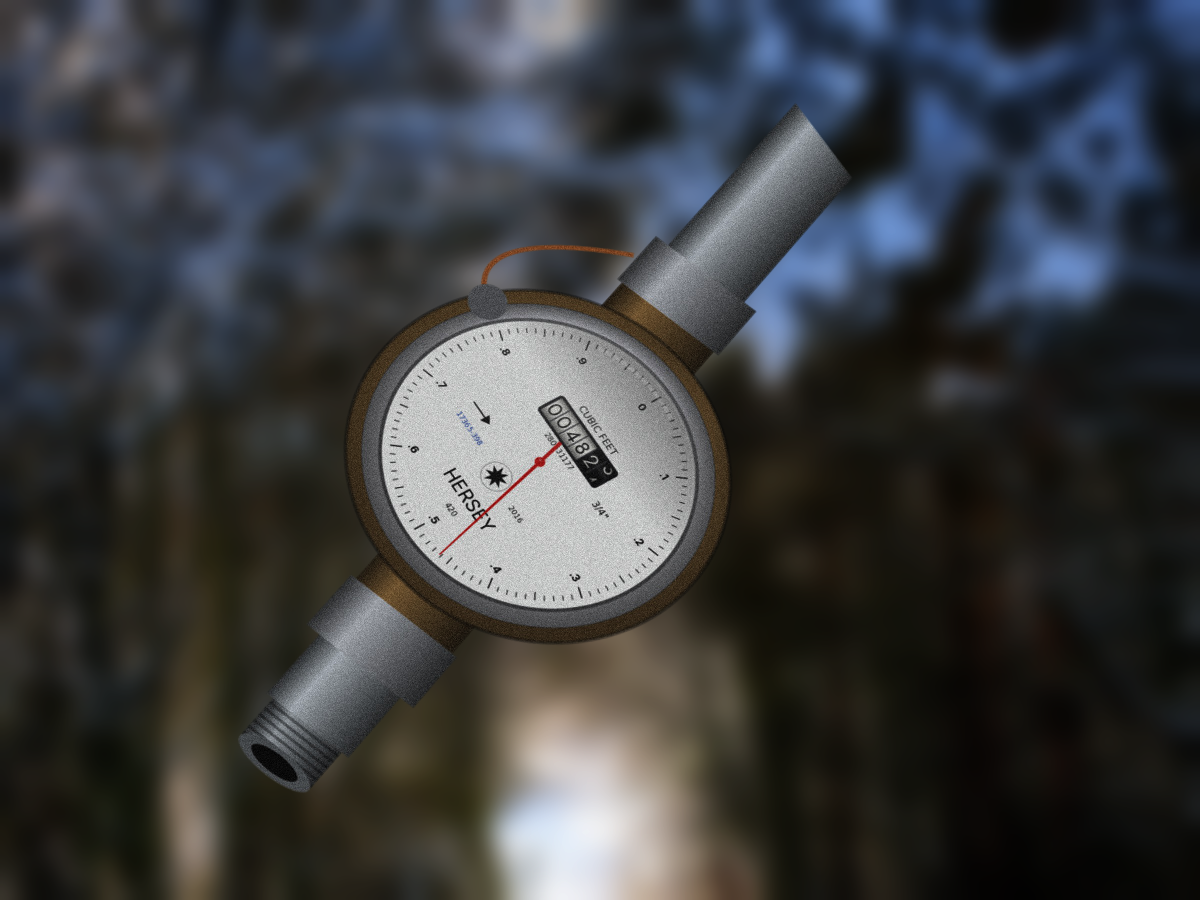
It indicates 4823.46 ft³
